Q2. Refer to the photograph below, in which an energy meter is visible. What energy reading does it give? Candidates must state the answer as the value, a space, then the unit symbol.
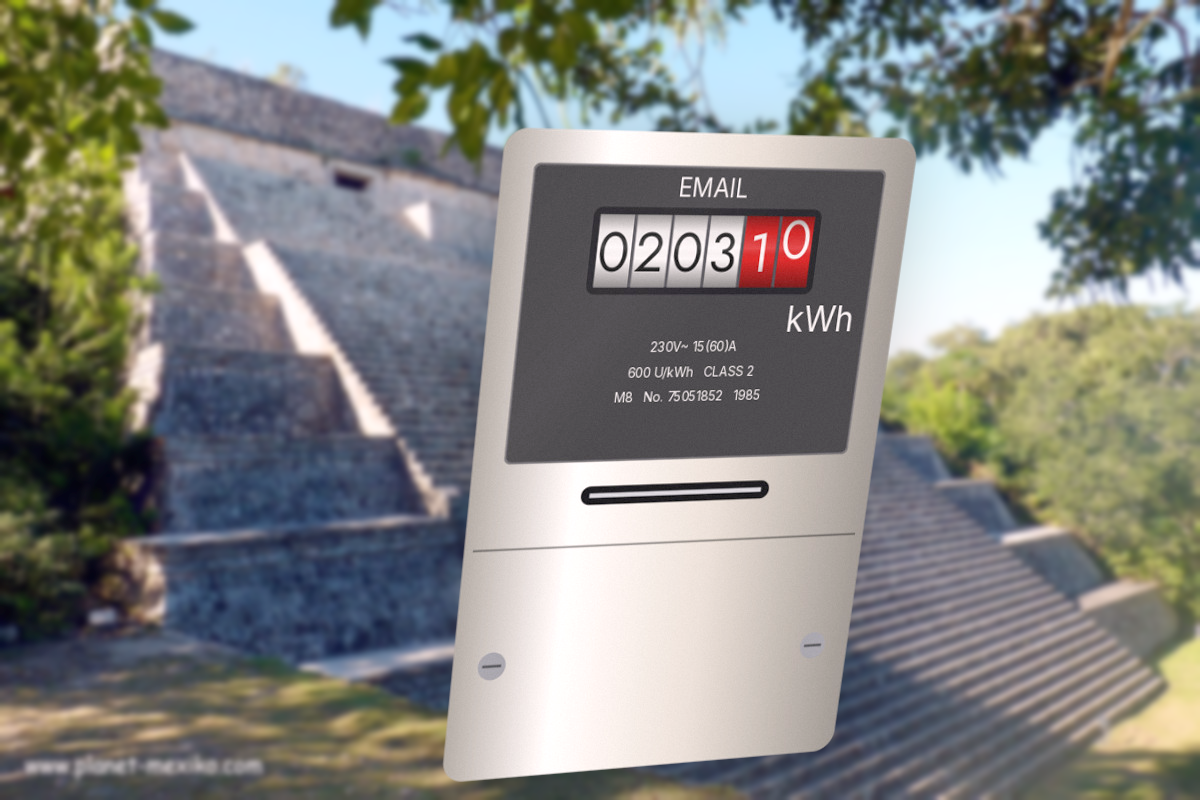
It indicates 203.10 kWh
